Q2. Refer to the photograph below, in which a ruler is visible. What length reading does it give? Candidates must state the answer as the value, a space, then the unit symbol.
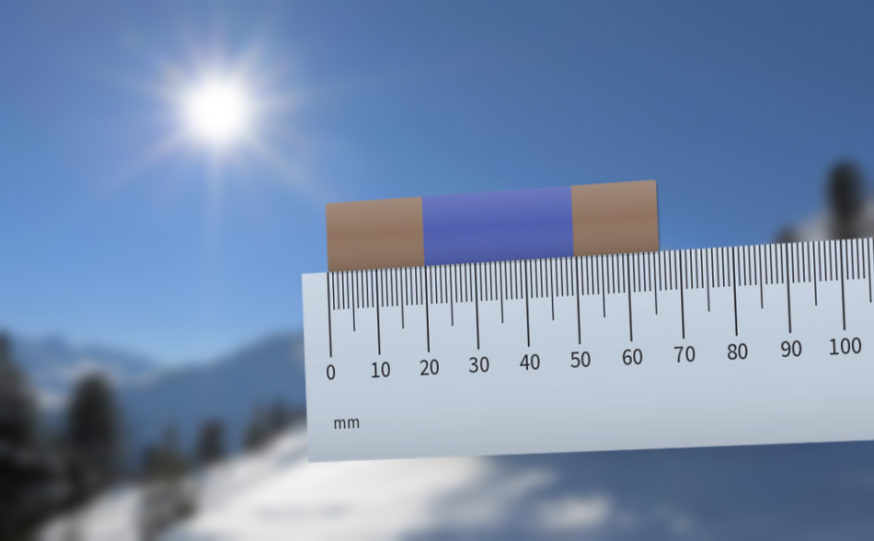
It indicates 66 mm
